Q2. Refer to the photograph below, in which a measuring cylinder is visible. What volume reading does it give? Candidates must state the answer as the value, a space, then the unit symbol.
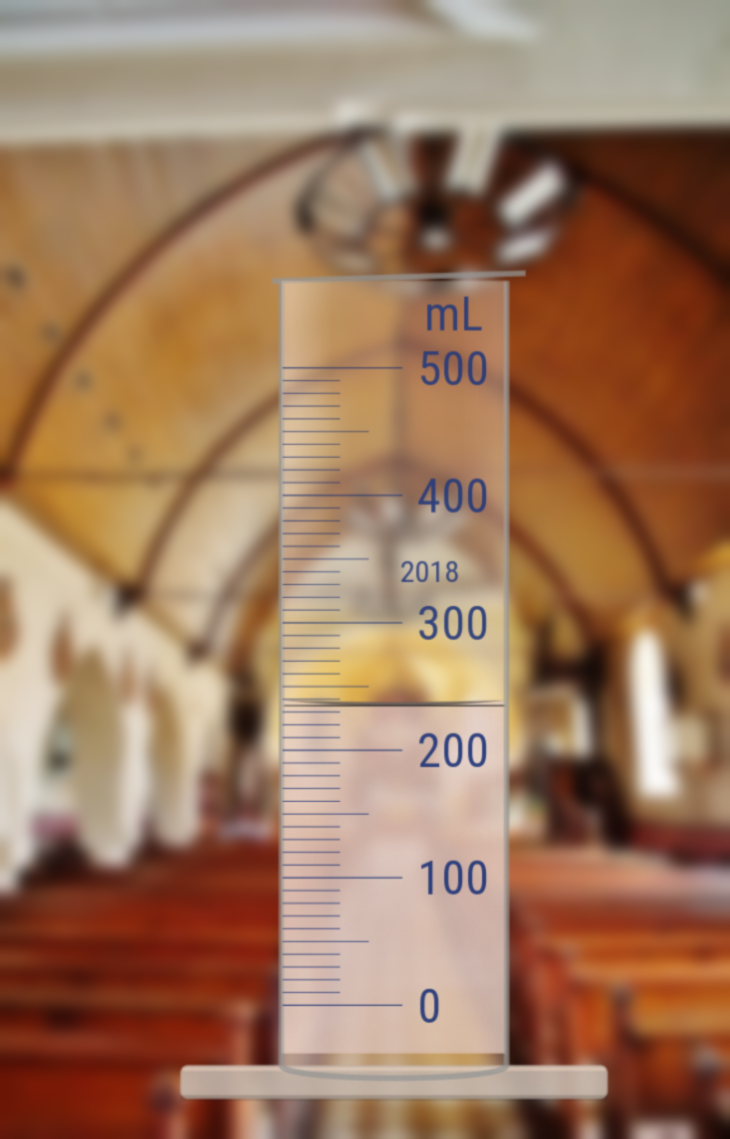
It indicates 235 mL
